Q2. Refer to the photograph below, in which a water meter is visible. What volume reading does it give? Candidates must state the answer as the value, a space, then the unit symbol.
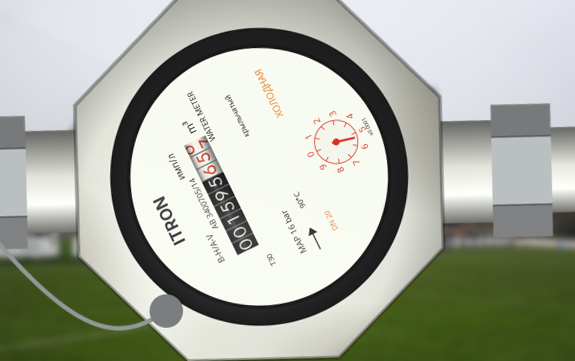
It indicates 1595.6565 m³
